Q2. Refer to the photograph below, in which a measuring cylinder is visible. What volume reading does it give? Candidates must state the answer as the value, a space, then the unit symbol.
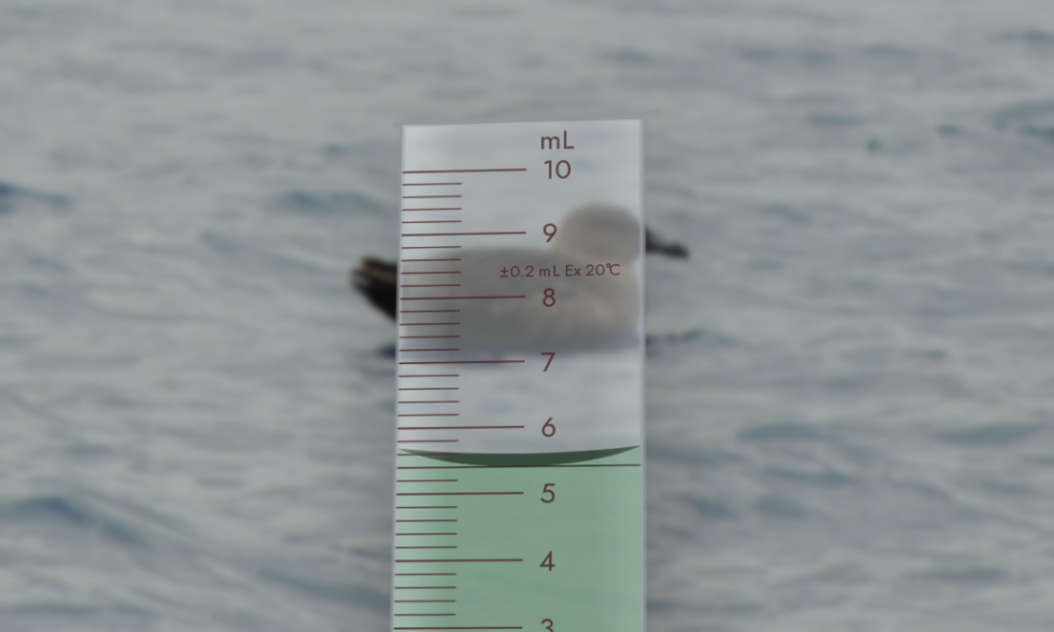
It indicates 5.4 mL
